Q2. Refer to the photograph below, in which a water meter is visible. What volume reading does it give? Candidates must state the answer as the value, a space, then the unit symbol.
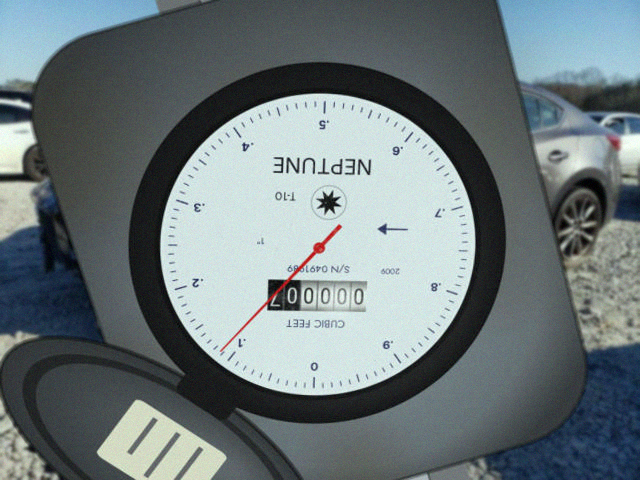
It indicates 7.11 ft³
